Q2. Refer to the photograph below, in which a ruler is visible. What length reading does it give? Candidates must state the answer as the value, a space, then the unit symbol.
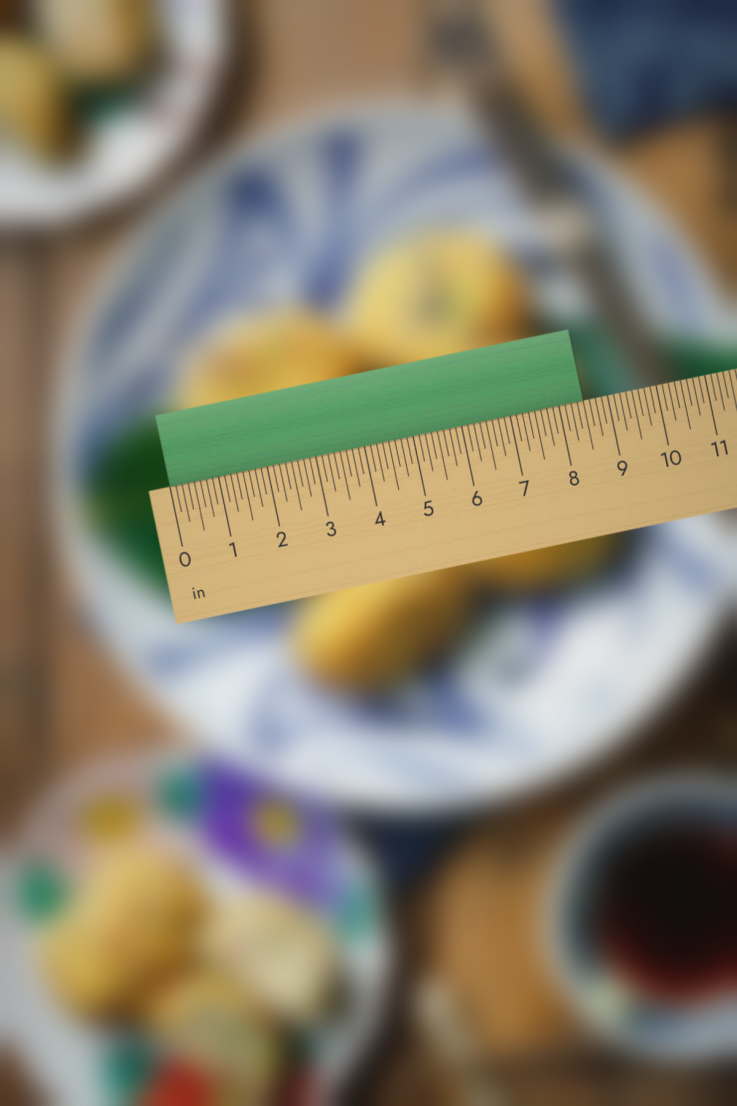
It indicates 8.5 in
